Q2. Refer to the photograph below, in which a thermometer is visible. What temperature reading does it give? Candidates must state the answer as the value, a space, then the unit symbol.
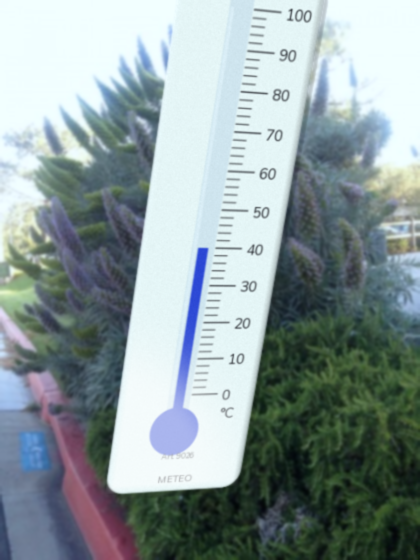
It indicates 40 °C
